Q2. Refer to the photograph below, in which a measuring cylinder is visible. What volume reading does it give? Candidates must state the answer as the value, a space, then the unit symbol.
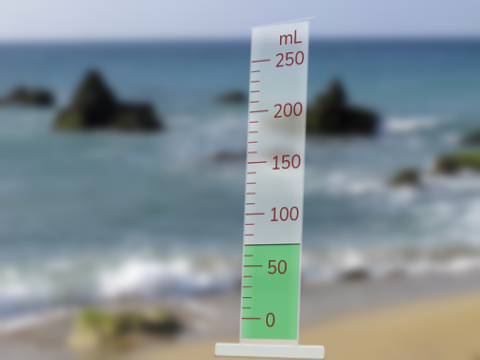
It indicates 70 mL
